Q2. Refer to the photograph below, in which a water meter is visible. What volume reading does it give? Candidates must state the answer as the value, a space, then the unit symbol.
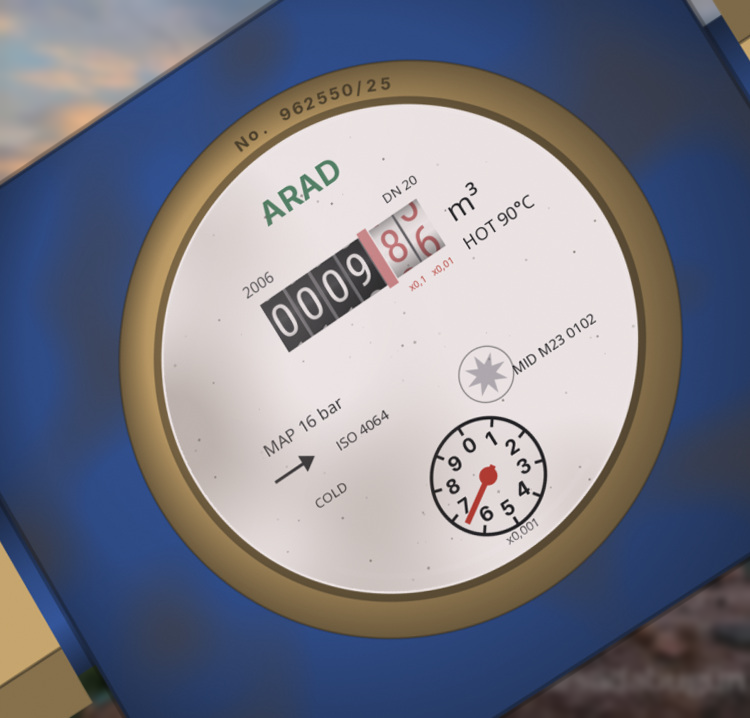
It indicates 9.856 m³
